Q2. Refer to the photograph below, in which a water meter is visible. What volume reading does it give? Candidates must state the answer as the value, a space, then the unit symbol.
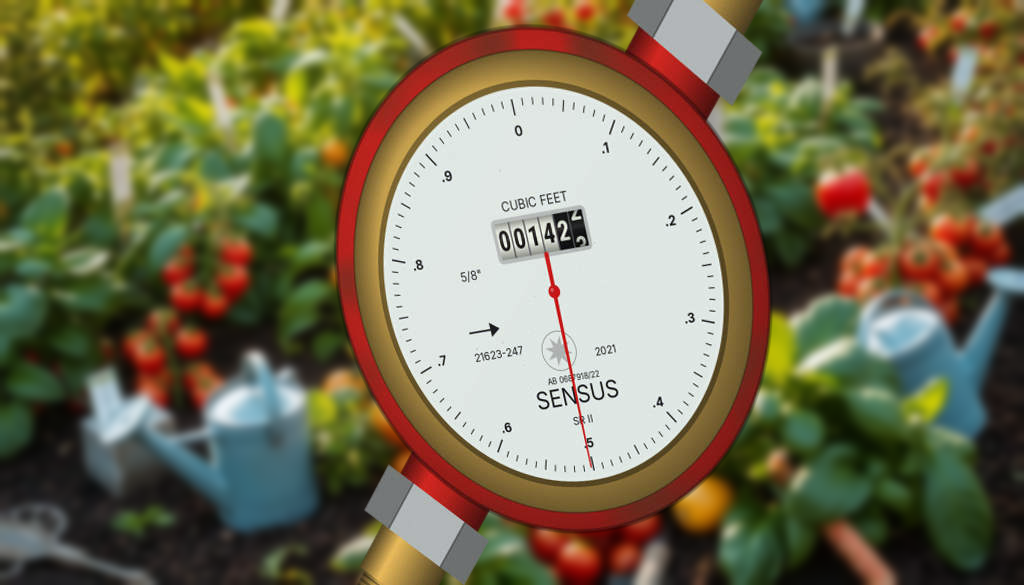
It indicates 1422.50 ft³
